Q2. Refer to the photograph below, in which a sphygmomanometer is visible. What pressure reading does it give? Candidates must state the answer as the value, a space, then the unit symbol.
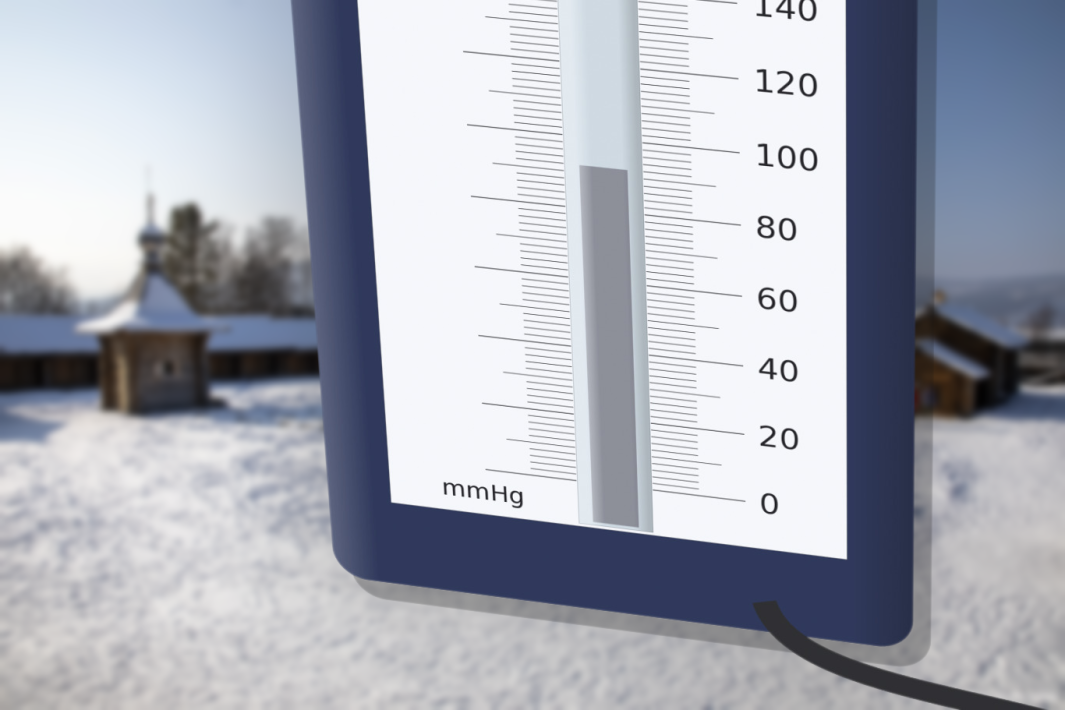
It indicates 92 mmHg
